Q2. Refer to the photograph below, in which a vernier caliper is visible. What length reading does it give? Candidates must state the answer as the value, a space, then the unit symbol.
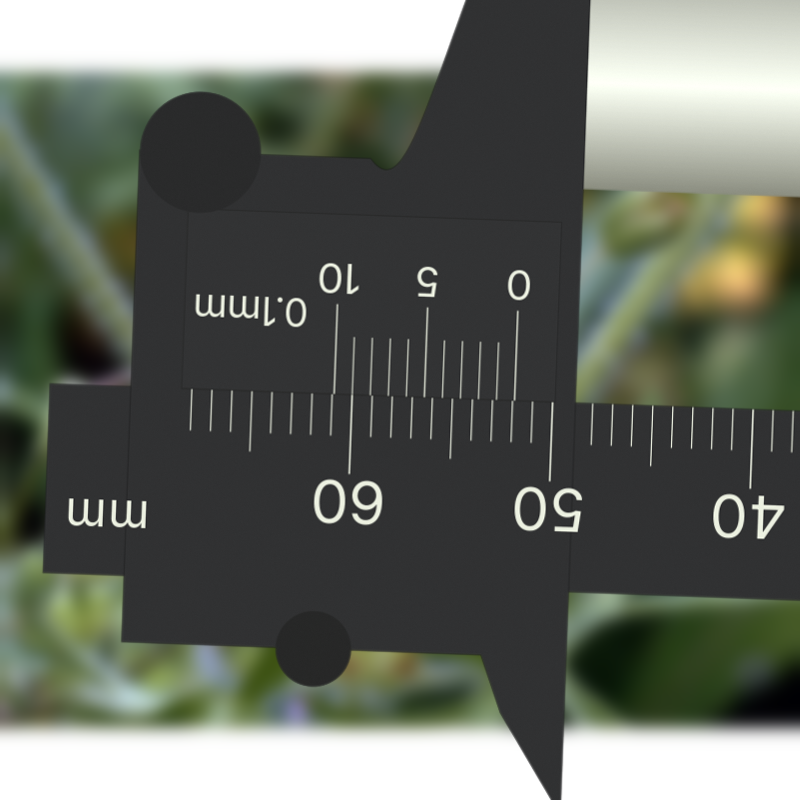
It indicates 51.9 mm
